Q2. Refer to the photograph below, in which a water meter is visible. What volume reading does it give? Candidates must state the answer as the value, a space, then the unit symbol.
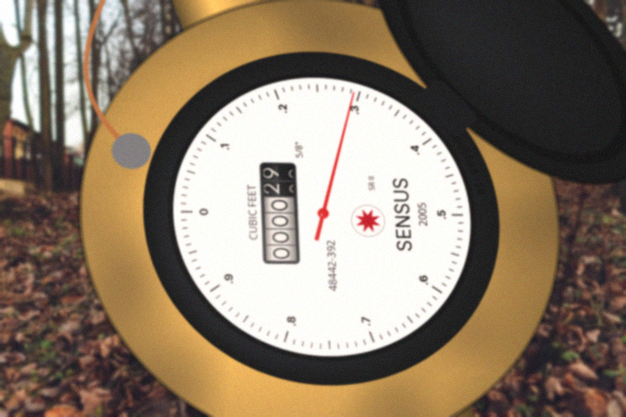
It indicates 29.29 ft³
